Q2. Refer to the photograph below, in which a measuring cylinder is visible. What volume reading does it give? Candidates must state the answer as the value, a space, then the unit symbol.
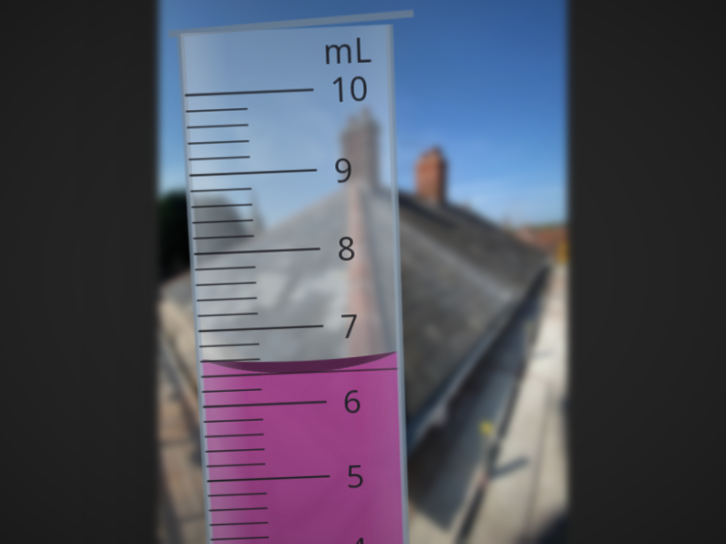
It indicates 6.4 mL
